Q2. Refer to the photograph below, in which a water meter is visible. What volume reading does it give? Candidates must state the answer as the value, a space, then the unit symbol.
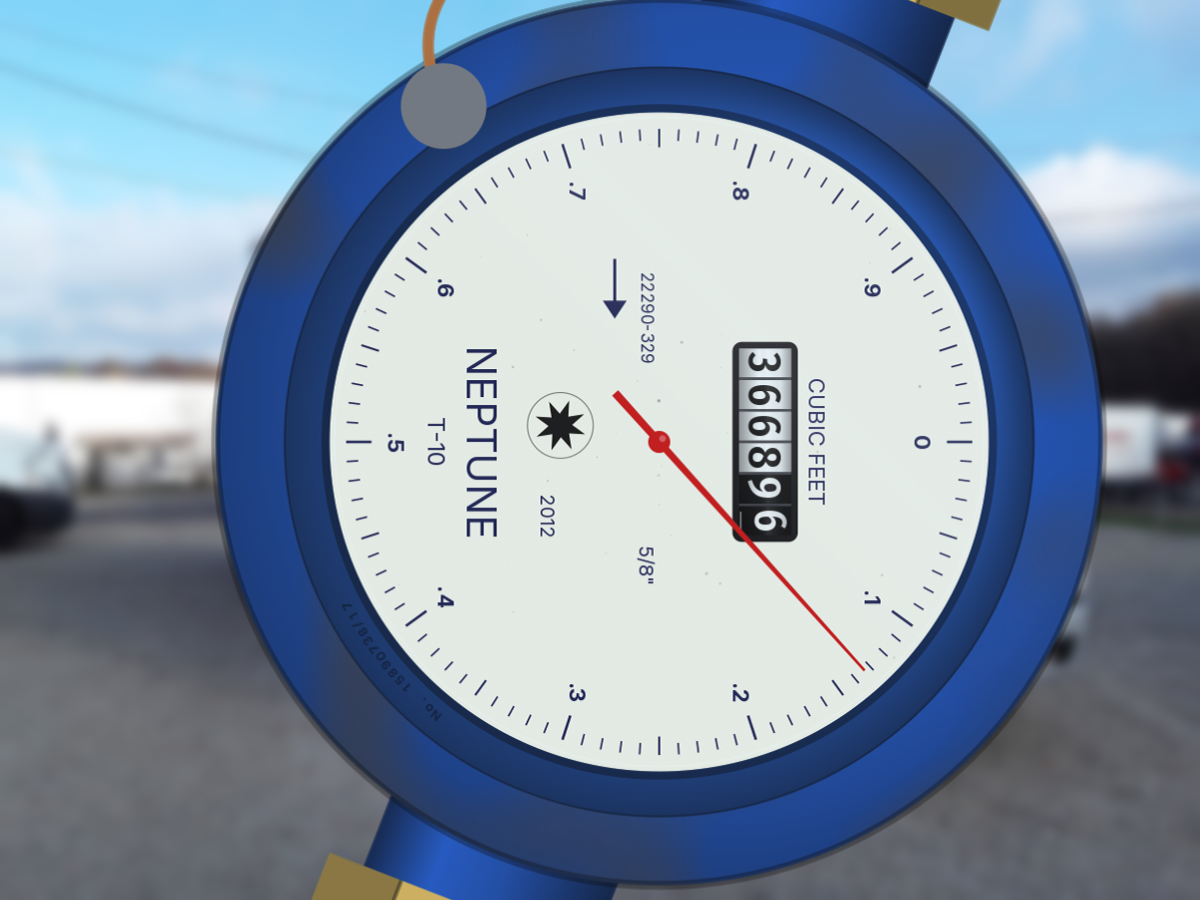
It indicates 366896.13 ft³
